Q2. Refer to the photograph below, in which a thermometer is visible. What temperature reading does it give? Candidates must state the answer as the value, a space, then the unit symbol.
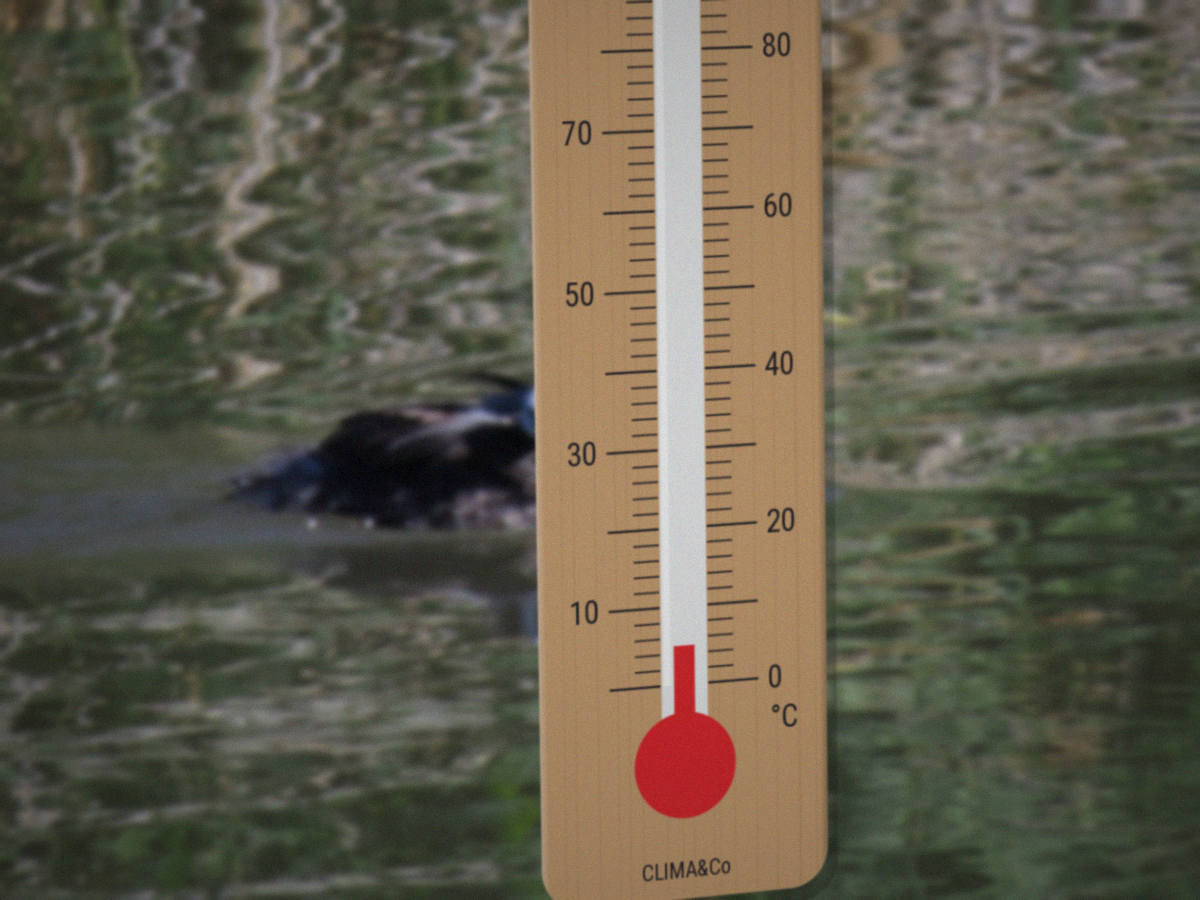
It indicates 5 °C
